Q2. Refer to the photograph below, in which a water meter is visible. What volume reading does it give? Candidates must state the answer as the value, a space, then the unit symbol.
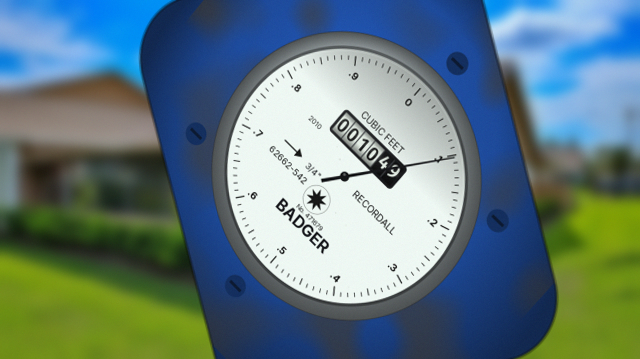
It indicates 1049.10 ft³
